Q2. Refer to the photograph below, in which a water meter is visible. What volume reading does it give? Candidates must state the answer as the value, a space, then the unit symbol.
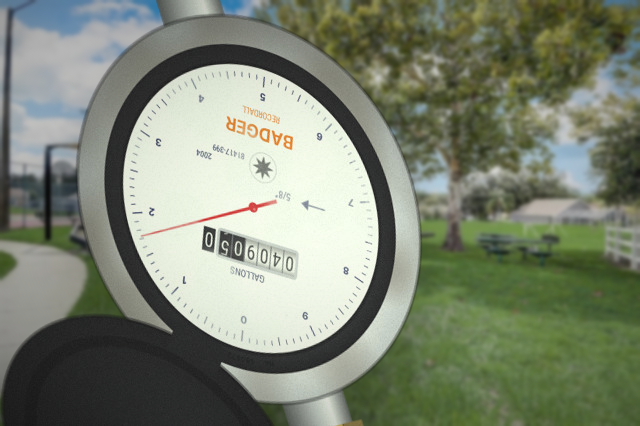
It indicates 409051.7 gal
